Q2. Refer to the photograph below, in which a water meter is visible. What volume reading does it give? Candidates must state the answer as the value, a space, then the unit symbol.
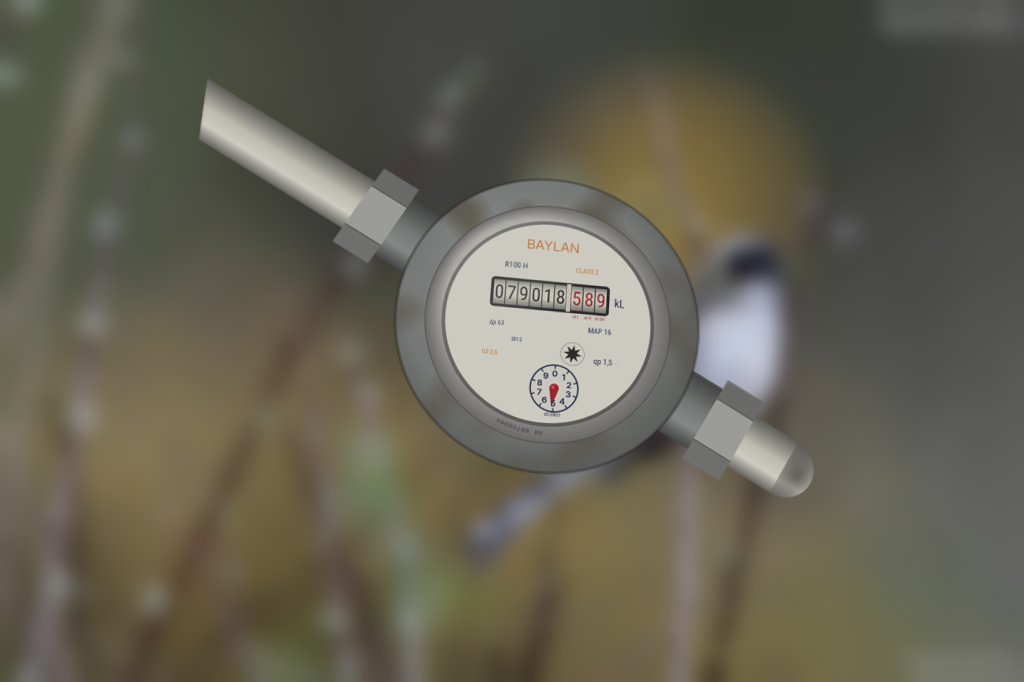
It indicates 79018.5895 kL
